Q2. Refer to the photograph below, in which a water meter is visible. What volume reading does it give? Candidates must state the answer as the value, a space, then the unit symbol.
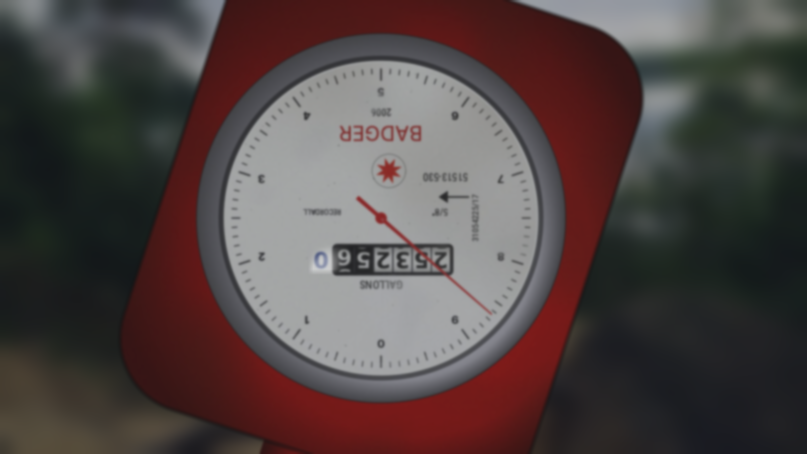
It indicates 2532558.6 gal
